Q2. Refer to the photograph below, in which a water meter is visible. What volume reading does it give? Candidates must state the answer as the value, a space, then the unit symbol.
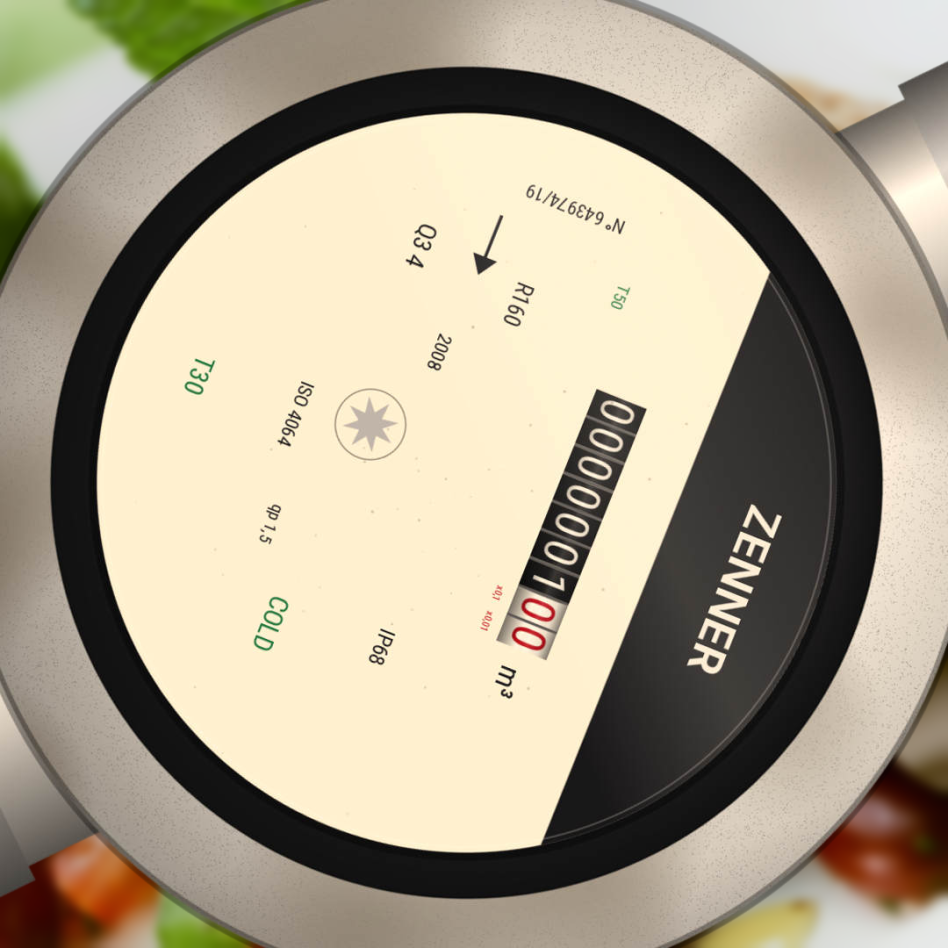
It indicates 1.00 m³
